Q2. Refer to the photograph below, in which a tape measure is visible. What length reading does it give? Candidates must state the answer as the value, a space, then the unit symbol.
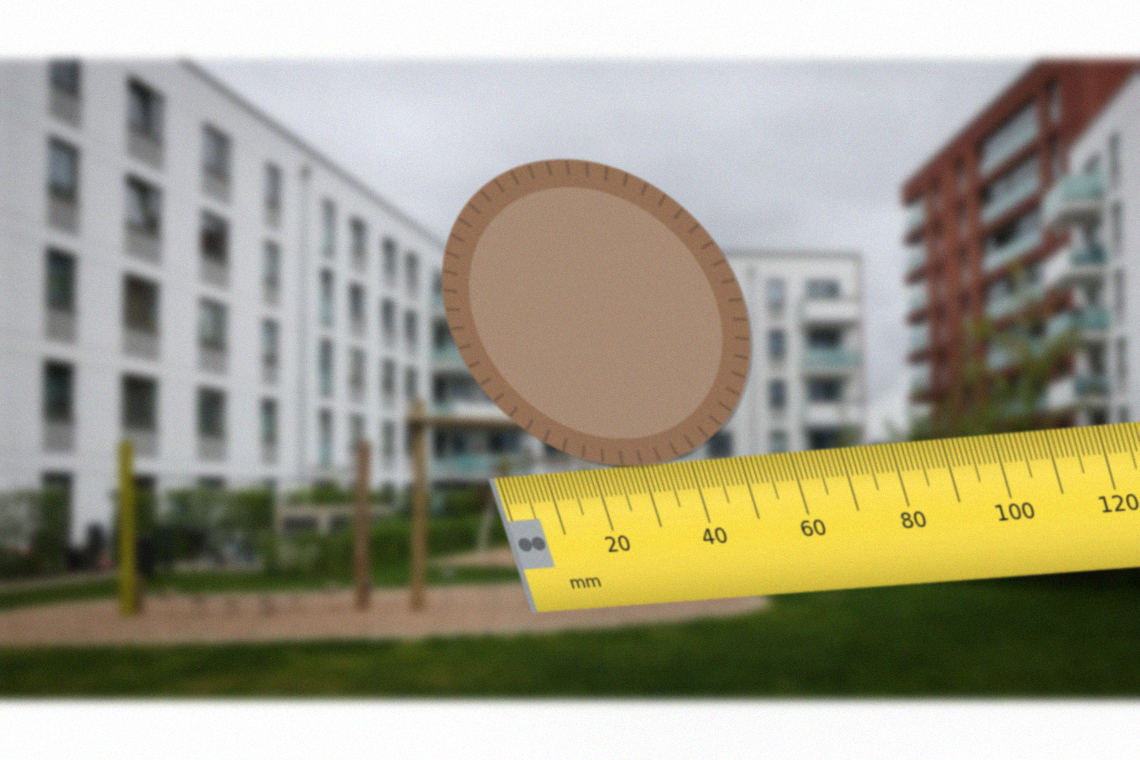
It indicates 60 mm
